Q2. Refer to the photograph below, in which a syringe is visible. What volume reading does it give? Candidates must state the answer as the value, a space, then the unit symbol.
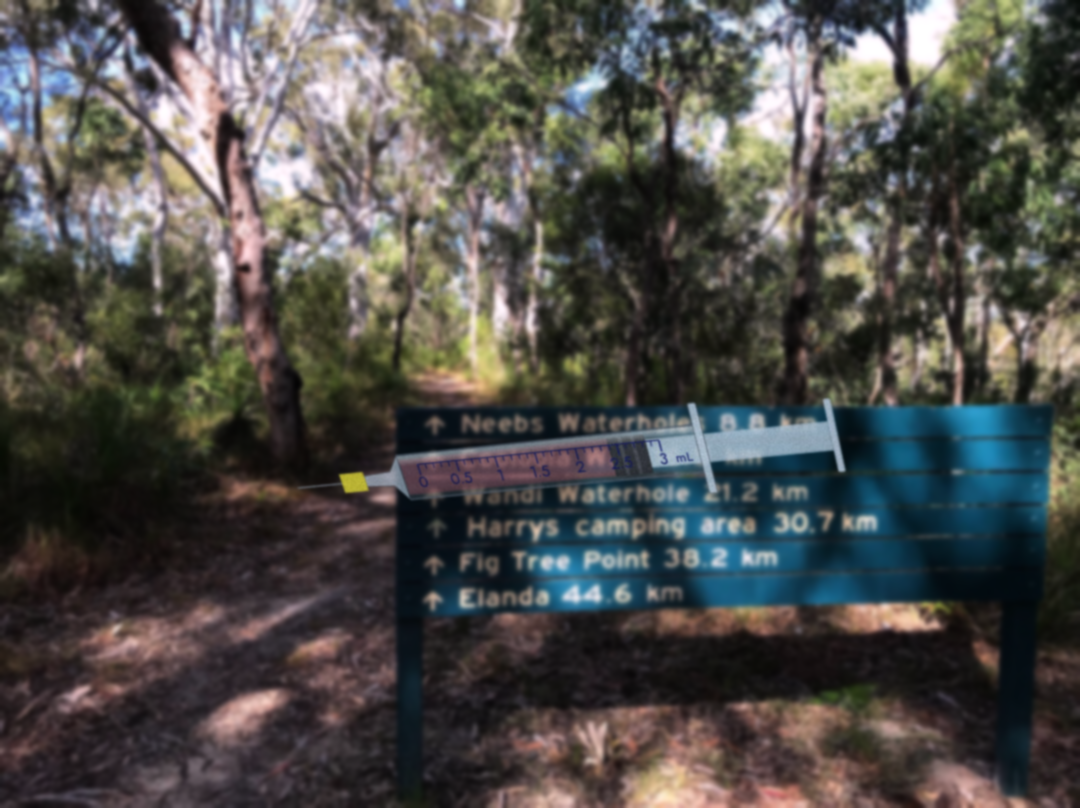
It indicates 2.4 mL
